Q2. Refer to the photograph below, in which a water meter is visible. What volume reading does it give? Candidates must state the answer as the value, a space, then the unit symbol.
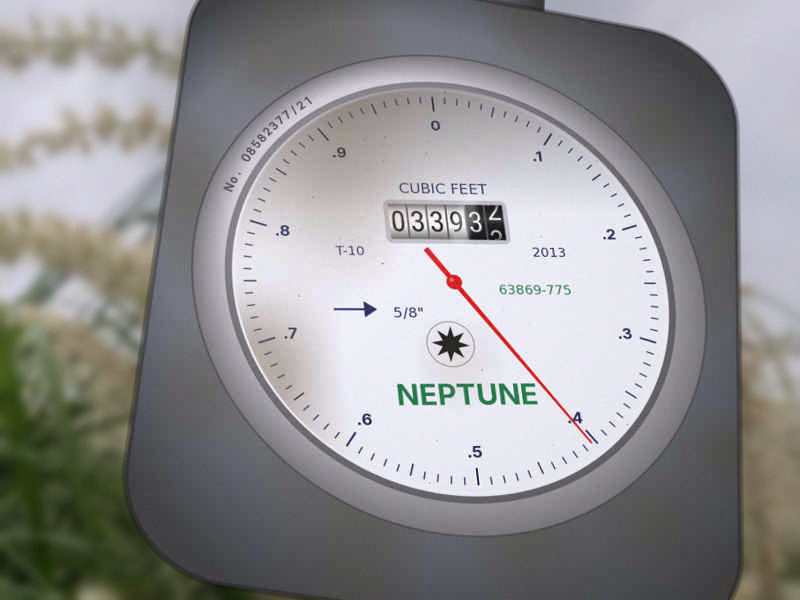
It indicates 33932.40 ft³
